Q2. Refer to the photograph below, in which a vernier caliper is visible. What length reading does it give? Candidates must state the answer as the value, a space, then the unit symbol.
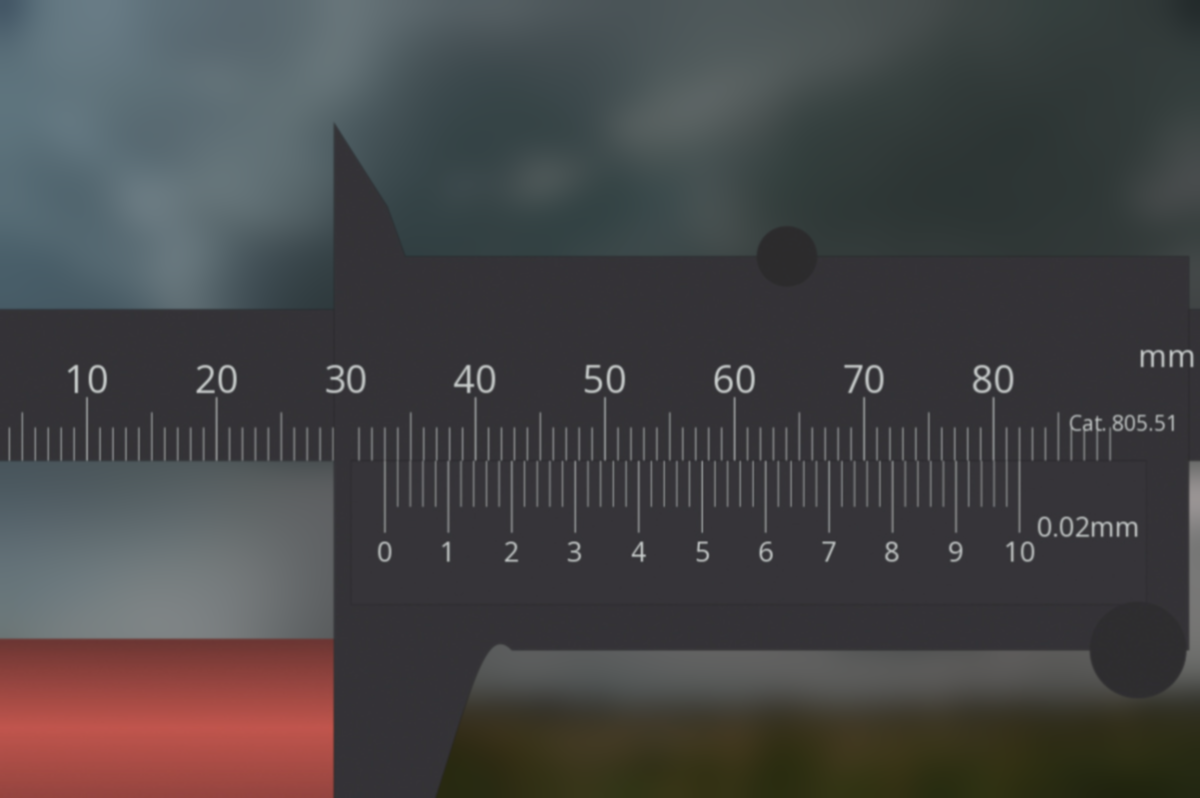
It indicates 33.0 mm
